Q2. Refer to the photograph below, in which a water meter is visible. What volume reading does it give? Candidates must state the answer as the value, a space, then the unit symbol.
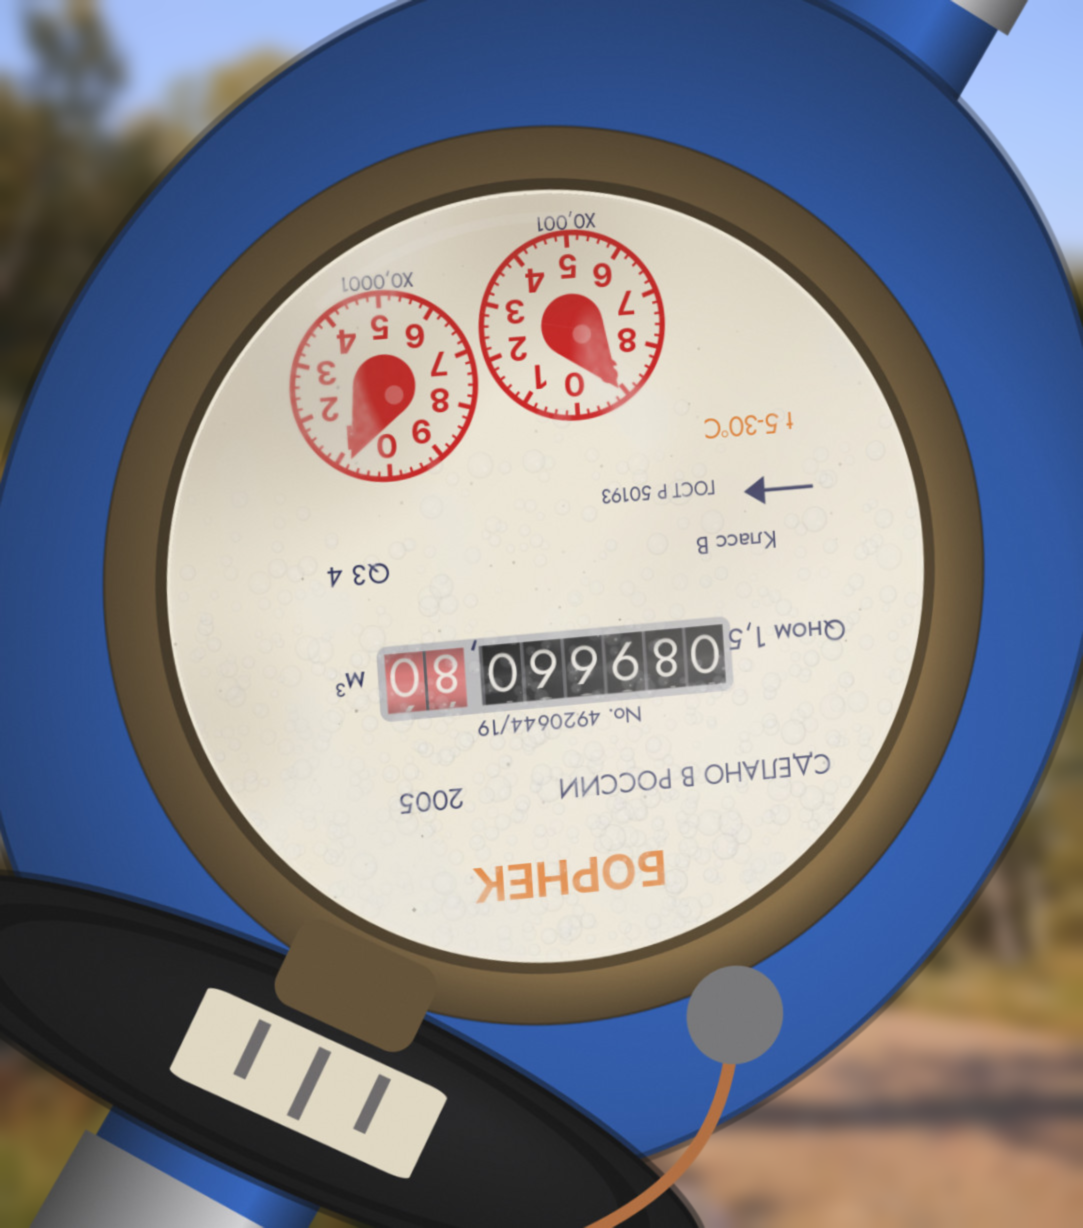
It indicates 89660.7990 m³
